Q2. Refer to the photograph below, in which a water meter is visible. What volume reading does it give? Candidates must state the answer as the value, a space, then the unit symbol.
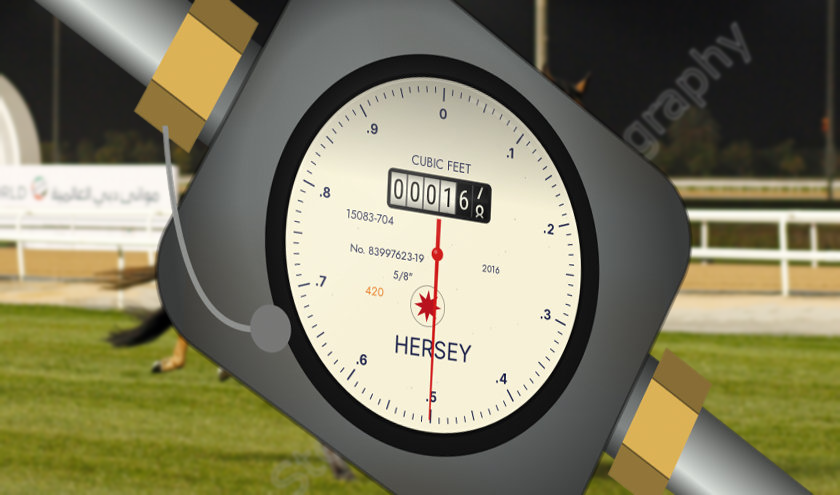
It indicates 167.50 ft³
